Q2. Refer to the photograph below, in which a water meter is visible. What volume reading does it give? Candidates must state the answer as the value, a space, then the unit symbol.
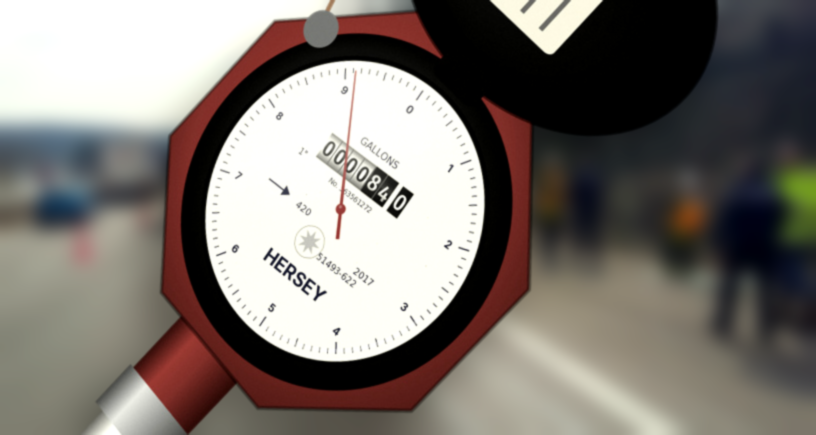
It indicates 839.1 gal
